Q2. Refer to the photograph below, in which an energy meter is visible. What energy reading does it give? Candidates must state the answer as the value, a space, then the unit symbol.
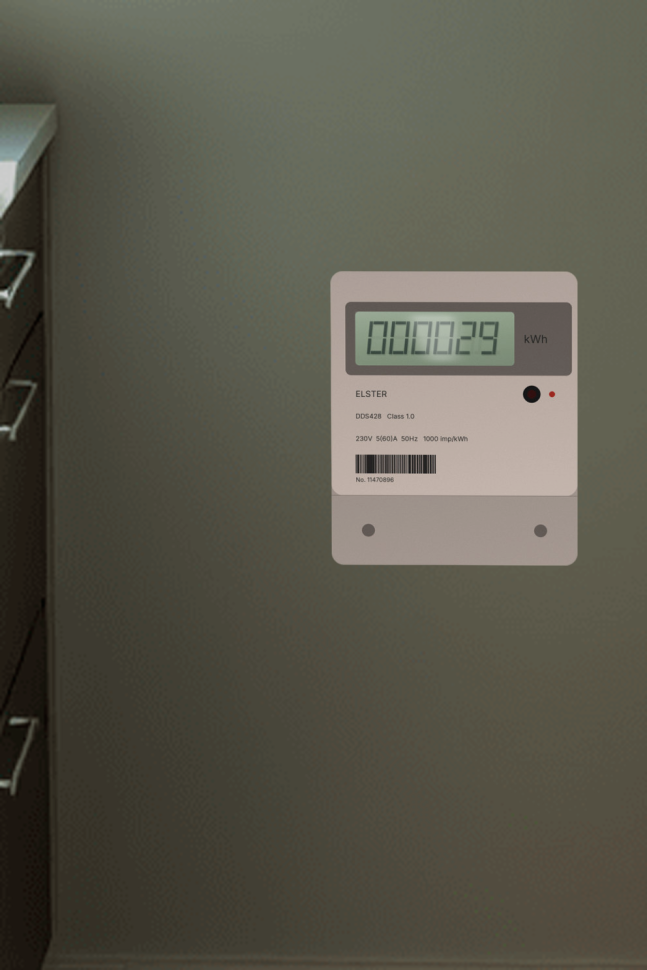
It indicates 29 kWh
